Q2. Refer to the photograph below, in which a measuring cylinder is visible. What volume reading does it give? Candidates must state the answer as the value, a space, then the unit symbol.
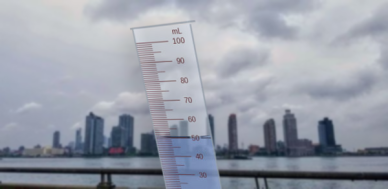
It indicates 50 mL
